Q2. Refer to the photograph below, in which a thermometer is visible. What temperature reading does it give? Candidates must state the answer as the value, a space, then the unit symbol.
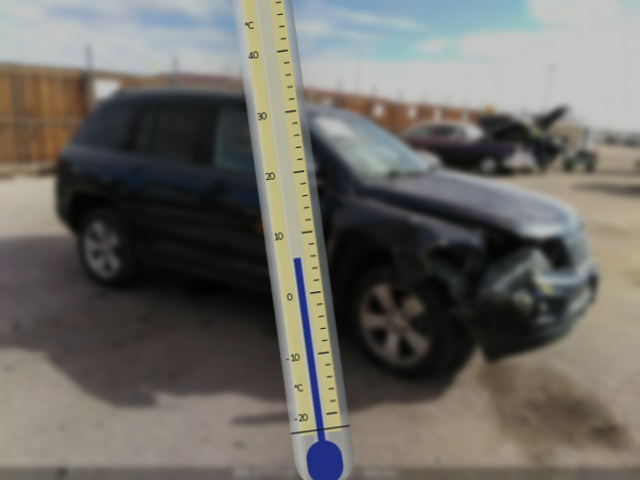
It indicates 6 °C
